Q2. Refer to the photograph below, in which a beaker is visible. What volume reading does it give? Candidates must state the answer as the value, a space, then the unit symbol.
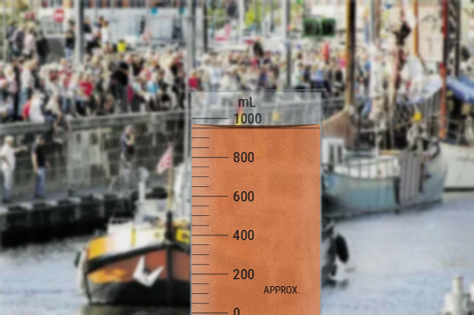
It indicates 950 mL
